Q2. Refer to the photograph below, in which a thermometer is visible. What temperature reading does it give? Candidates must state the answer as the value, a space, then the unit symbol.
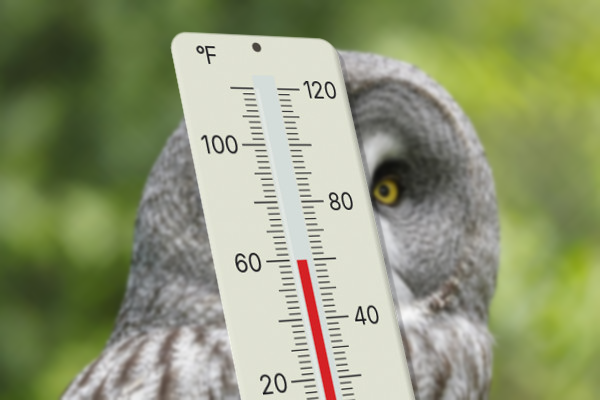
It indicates 60 °F
